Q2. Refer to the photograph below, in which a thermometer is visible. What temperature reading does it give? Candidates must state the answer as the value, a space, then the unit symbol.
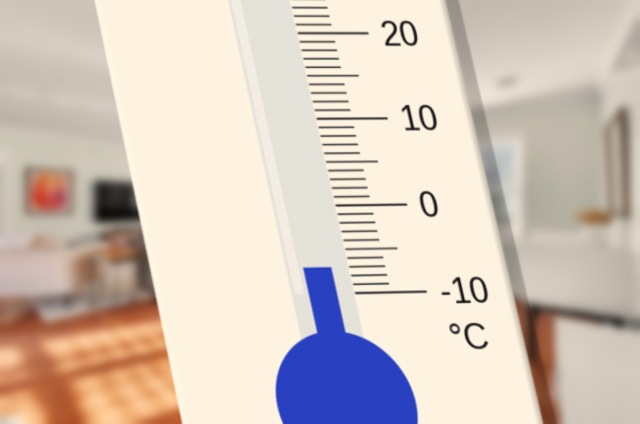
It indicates -7 °C
